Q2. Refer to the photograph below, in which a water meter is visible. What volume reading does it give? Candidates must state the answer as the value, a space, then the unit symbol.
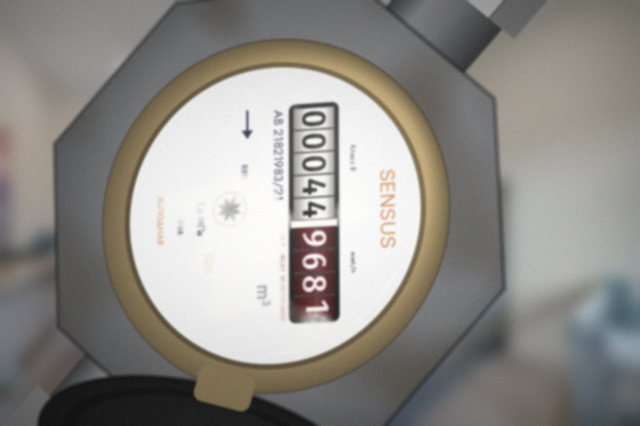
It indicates 44.9681 m³
